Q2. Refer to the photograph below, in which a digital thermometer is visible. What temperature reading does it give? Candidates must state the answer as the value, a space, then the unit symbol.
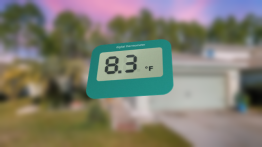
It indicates 8.3 °F
